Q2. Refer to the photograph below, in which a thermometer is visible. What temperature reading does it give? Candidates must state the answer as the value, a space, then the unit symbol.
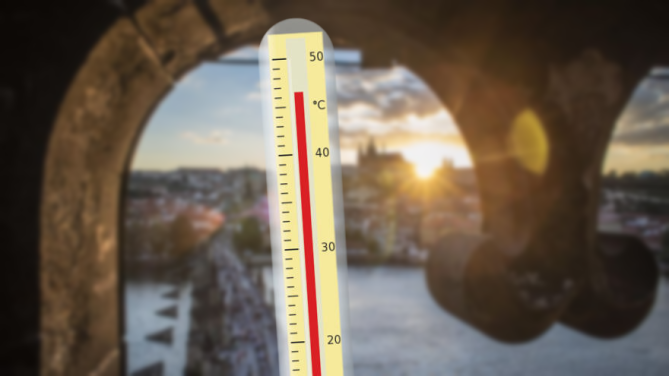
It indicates 46.5 °C
